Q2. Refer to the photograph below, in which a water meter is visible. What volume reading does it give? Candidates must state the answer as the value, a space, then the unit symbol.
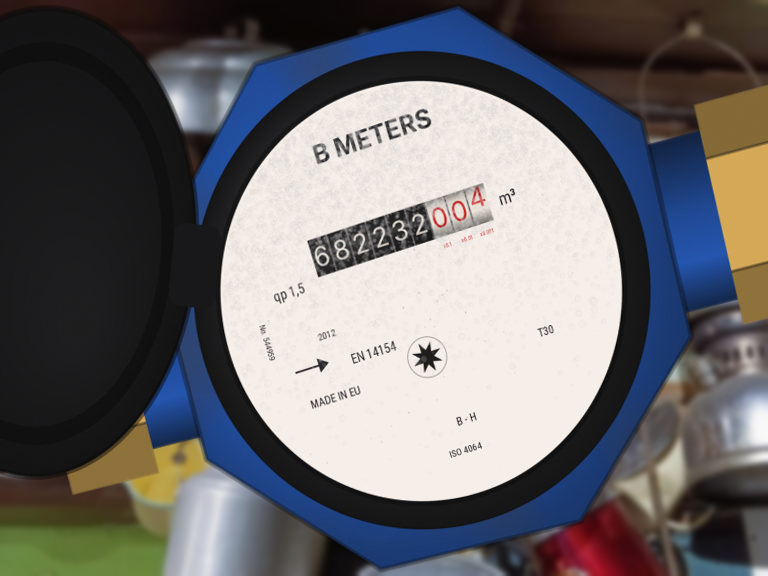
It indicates 682232.004 m³
